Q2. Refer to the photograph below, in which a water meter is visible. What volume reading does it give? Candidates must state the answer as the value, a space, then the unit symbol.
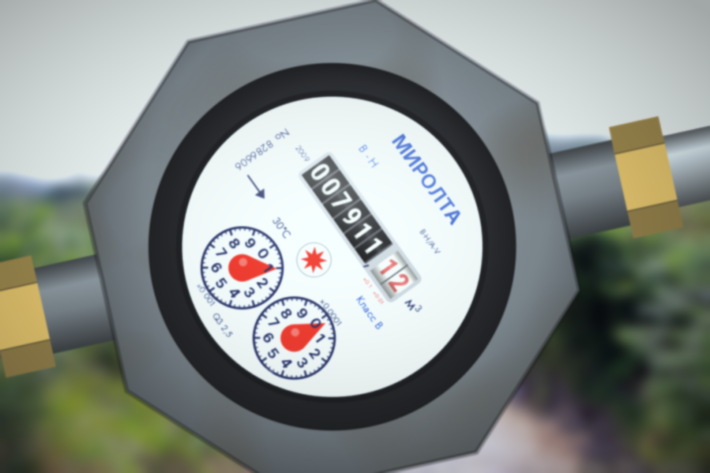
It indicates 7911.1210 m³
